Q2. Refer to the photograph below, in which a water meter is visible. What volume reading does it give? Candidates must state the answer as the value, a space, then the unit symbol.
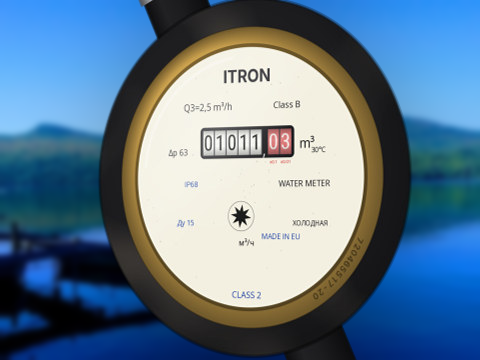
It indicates 1011.03 m³
